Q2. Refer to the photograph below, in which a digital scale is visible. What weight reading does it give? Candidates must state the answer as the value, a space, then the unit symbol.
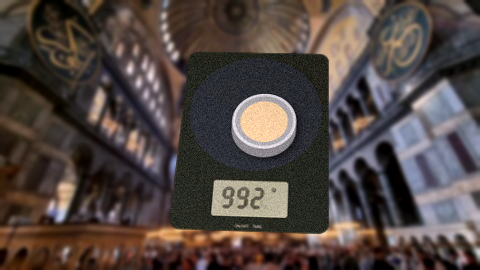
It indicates 992 g
